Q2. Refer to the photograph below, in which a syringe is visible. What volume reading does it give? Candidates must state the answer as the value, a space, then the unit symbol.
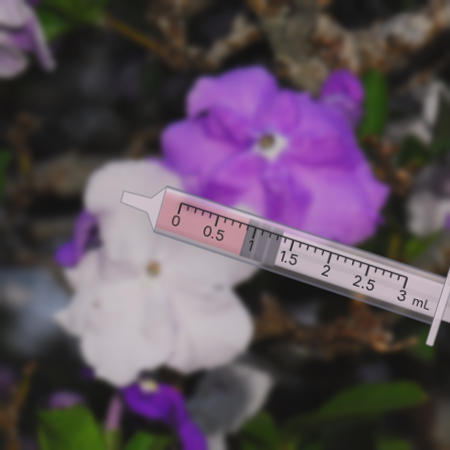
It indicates 0.9 mL
